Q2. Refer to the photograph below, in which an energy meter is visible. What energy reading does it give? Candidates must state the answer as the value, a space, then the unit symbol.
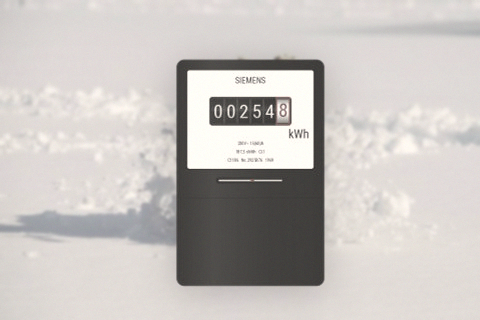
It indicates 254.8 kWh
